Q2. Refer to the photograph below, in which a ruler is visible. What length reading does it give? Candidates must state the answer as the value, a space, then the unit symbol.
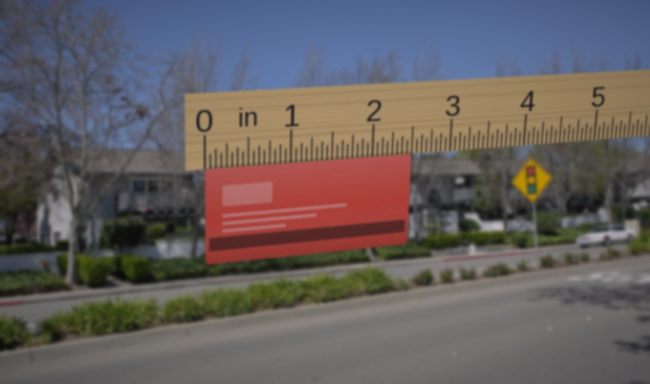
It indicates 2.5 in
